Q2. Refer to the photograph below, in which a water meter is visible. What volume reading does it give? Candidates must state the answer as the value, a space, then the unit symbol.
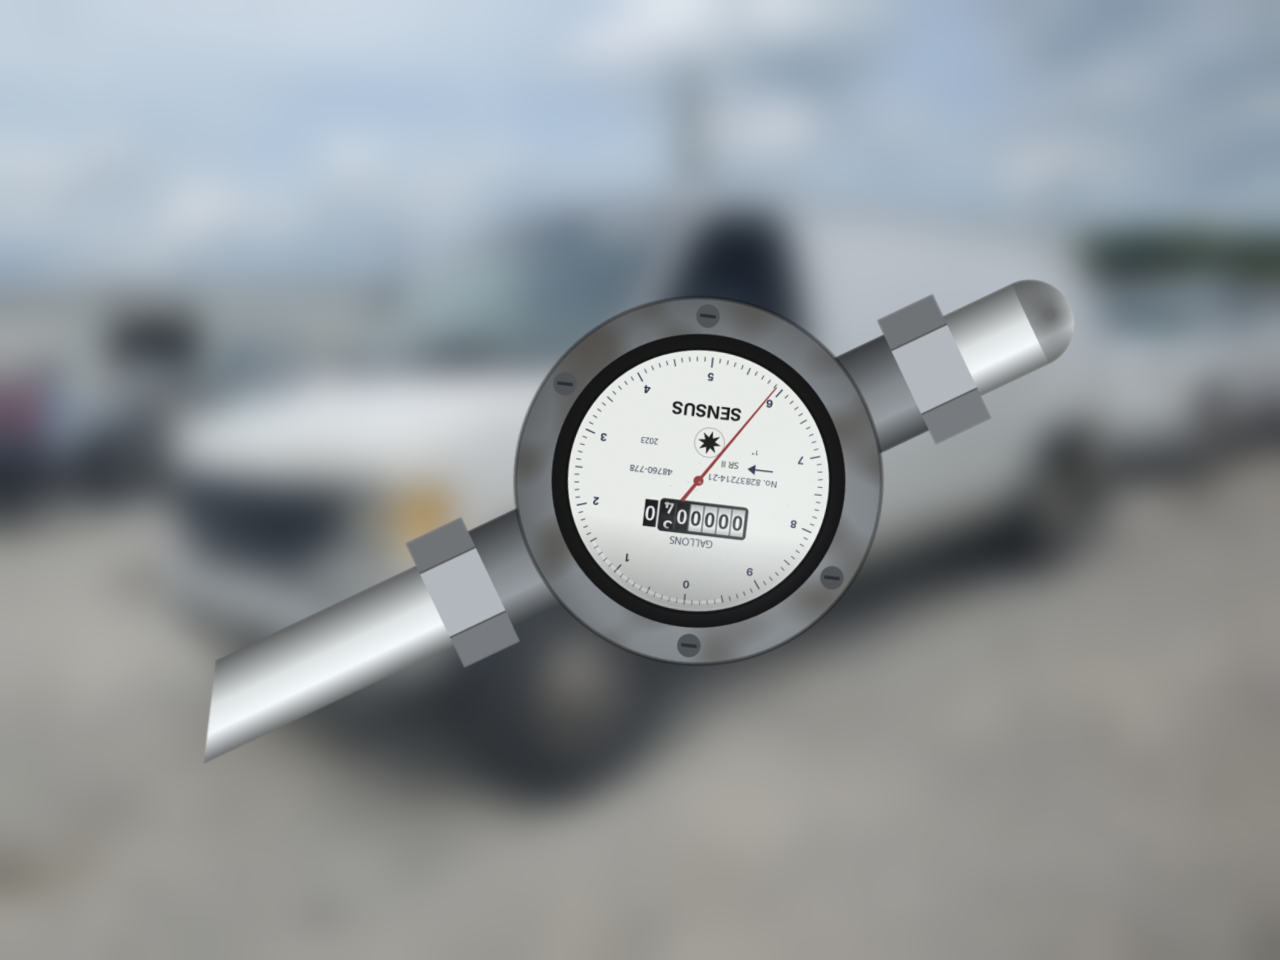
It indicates 35.9 gal
